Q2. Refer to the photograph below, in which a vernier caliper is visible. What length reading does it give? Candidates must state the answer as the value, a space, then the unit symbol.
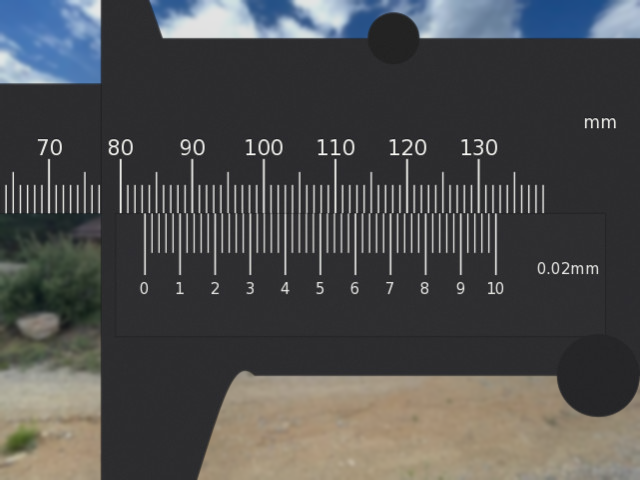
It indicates 83.4 mm
